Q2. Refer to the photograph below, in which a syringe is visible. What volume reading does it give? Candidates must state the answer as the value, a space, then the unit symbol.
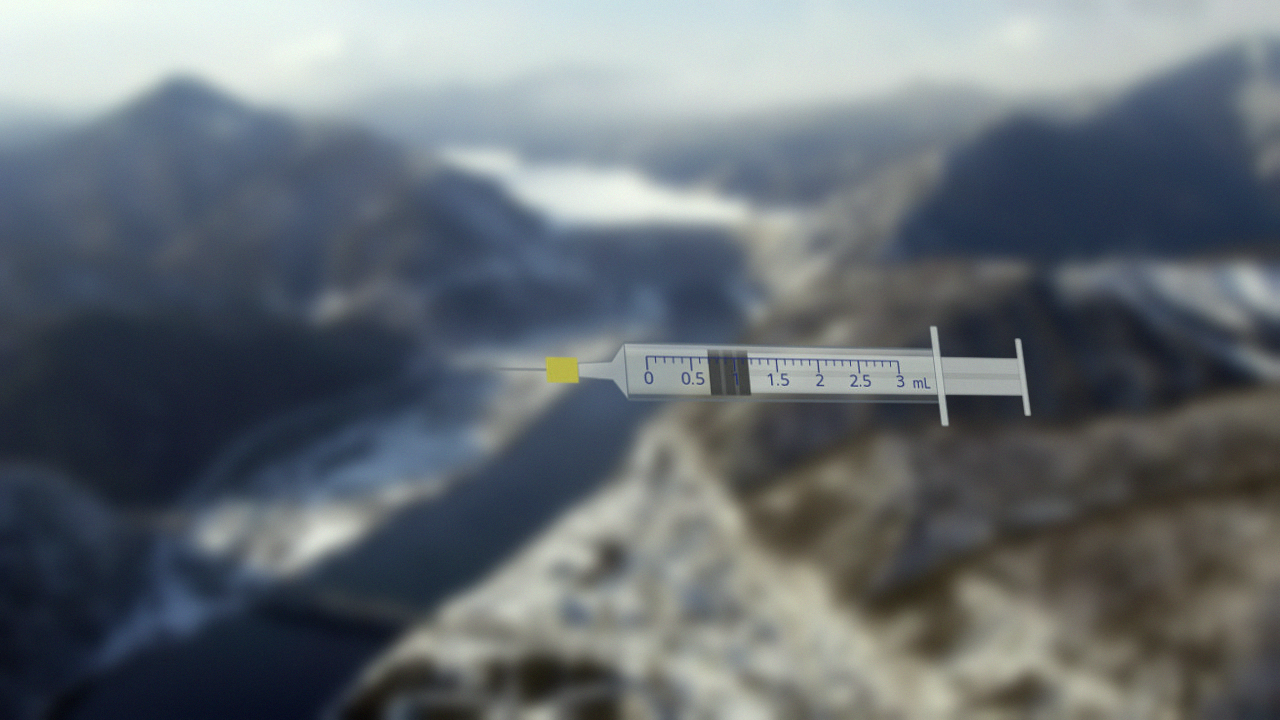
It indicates 0.7 mL
